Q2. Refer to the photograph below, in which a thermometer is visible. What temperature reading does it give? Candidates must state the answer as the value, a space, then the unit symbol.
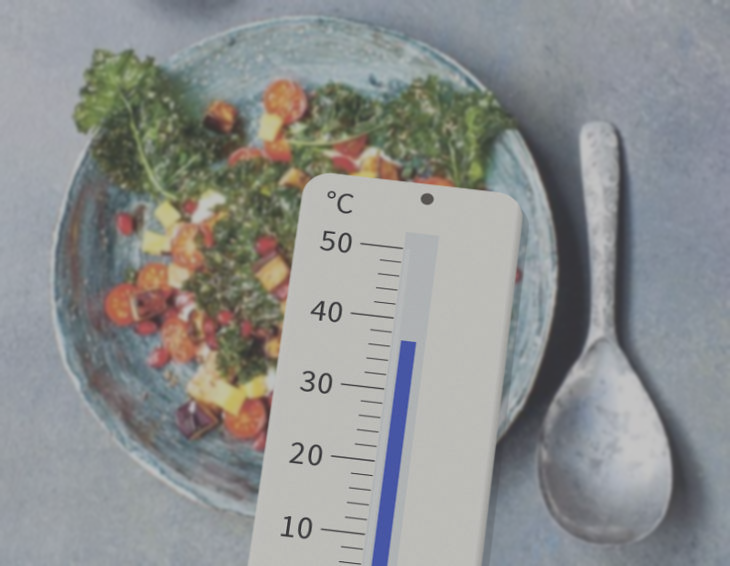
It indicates 37 °C
